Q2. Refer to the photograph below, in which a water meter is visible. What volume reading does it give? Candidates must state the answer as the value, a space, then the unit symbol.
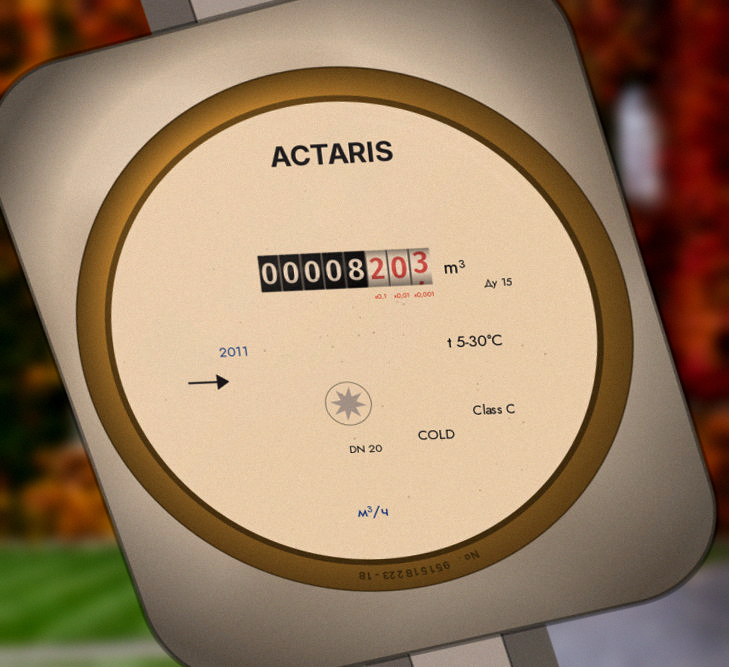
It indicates 8.203 m³
